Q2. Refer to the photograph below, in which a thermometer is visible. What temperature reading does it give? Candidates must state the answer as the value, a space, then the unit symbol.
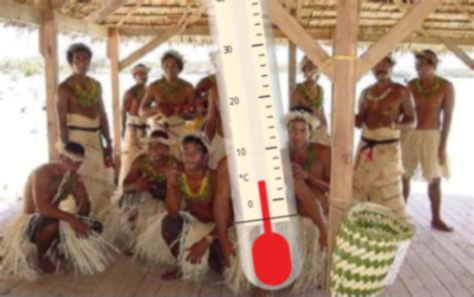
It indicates 4 °C
